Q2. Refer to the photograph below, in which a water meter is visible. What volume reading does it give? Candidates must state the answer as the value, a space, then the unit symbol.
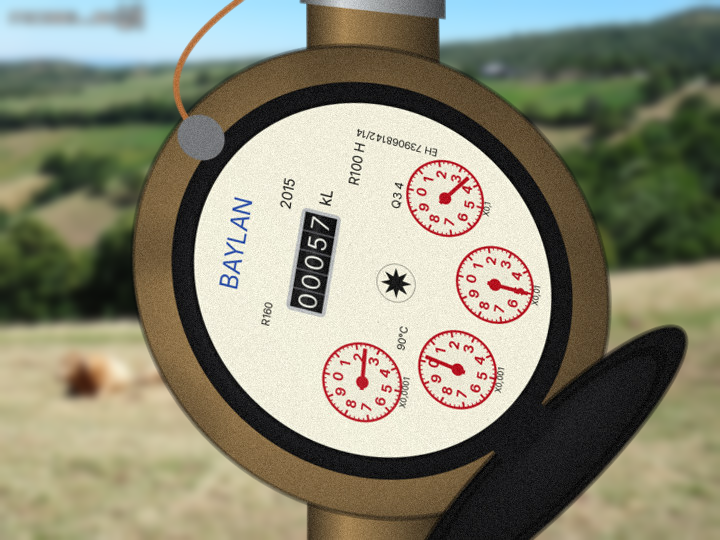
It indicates 57.3502 kL
